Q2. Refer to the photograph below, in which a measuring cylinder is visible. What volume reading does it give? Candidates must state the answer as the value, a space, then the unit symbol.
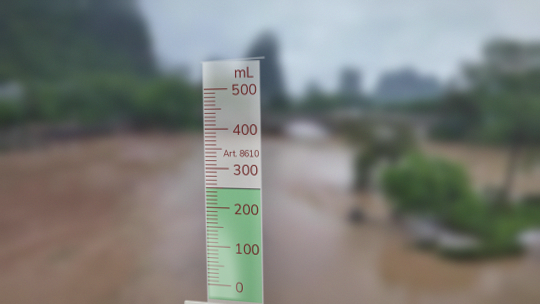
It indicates 250 mL
